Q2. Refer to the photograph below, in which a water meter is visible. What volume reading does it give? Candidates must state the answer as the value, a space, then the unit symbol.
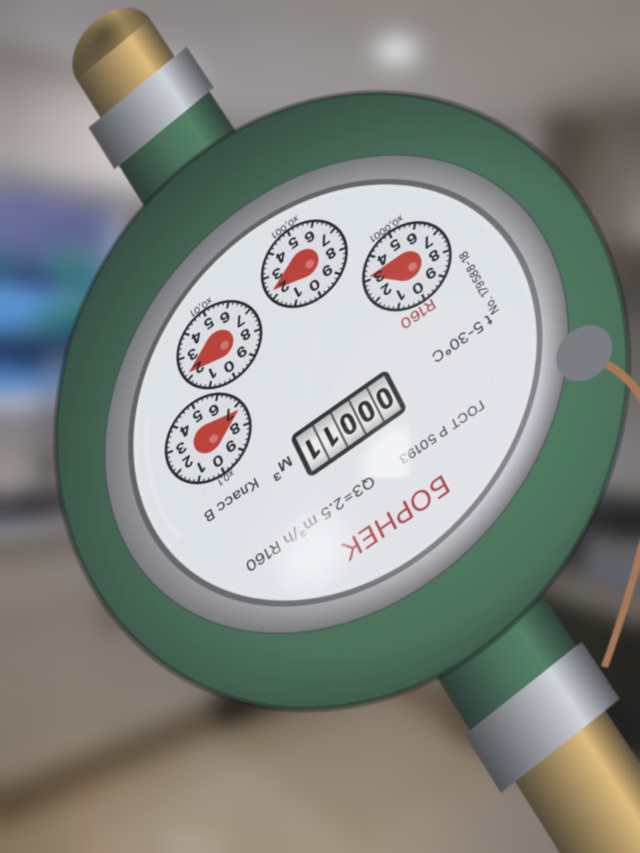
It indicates 11.7223 m³
